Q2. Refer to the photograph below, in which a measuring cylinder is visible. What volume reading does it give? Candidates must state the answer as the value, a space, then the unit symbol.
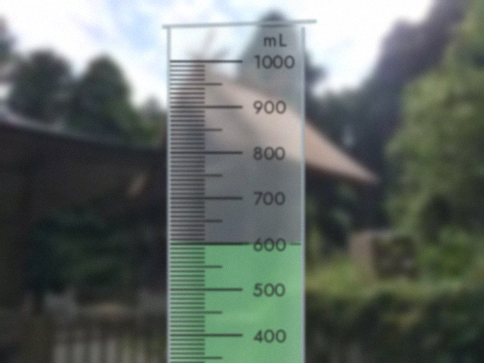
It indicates 600 mL
